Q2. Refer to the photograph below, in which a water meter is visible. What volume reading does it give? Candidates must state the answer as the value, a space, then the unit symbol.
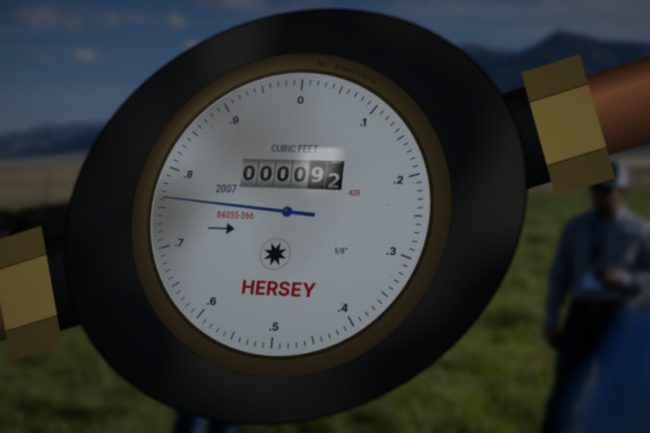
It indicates 91.76 ft³
